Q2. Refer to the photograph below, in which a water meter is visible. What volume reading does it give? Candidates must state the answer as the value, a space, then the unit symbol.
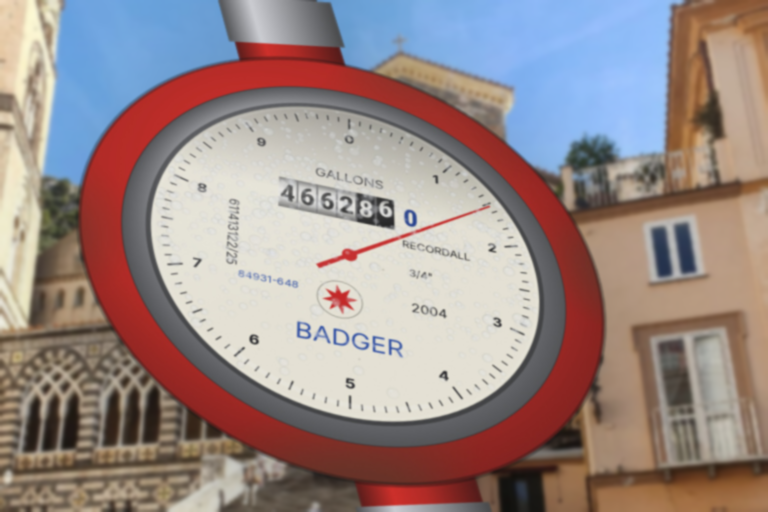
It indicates 4662861.5 gal
